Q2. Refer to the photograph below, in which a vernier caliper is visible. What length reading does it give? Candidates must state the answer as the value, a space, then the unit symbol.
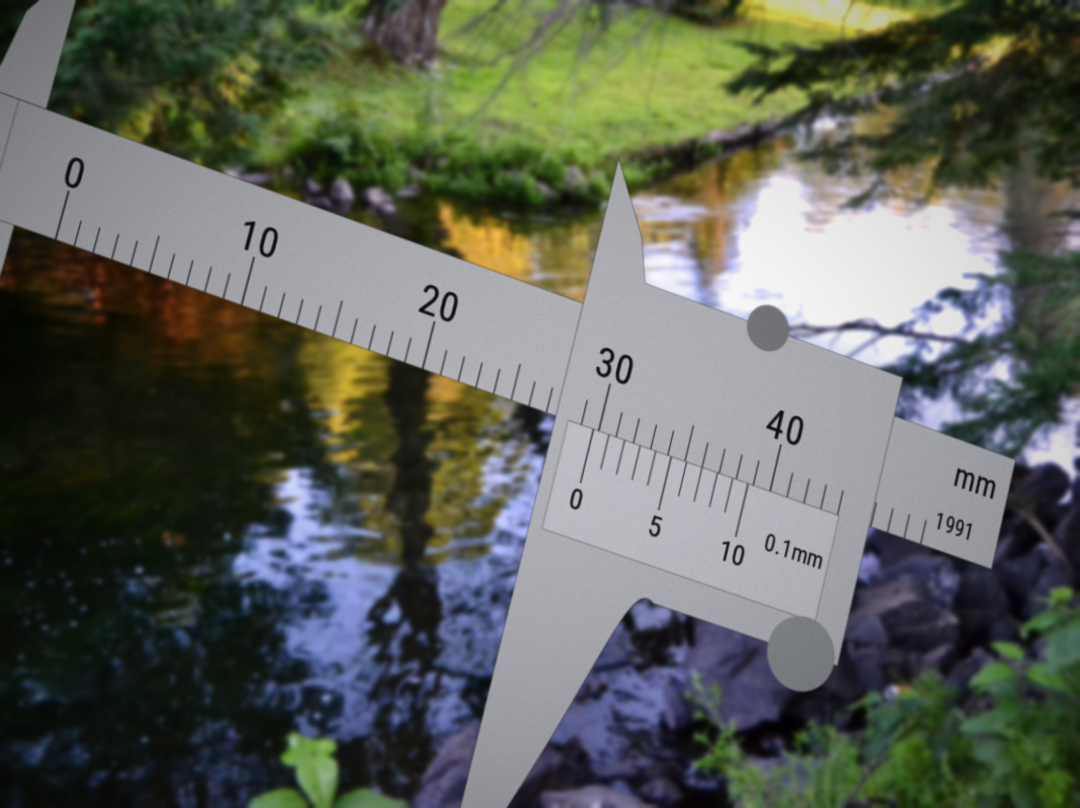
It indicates 29.7 mm
